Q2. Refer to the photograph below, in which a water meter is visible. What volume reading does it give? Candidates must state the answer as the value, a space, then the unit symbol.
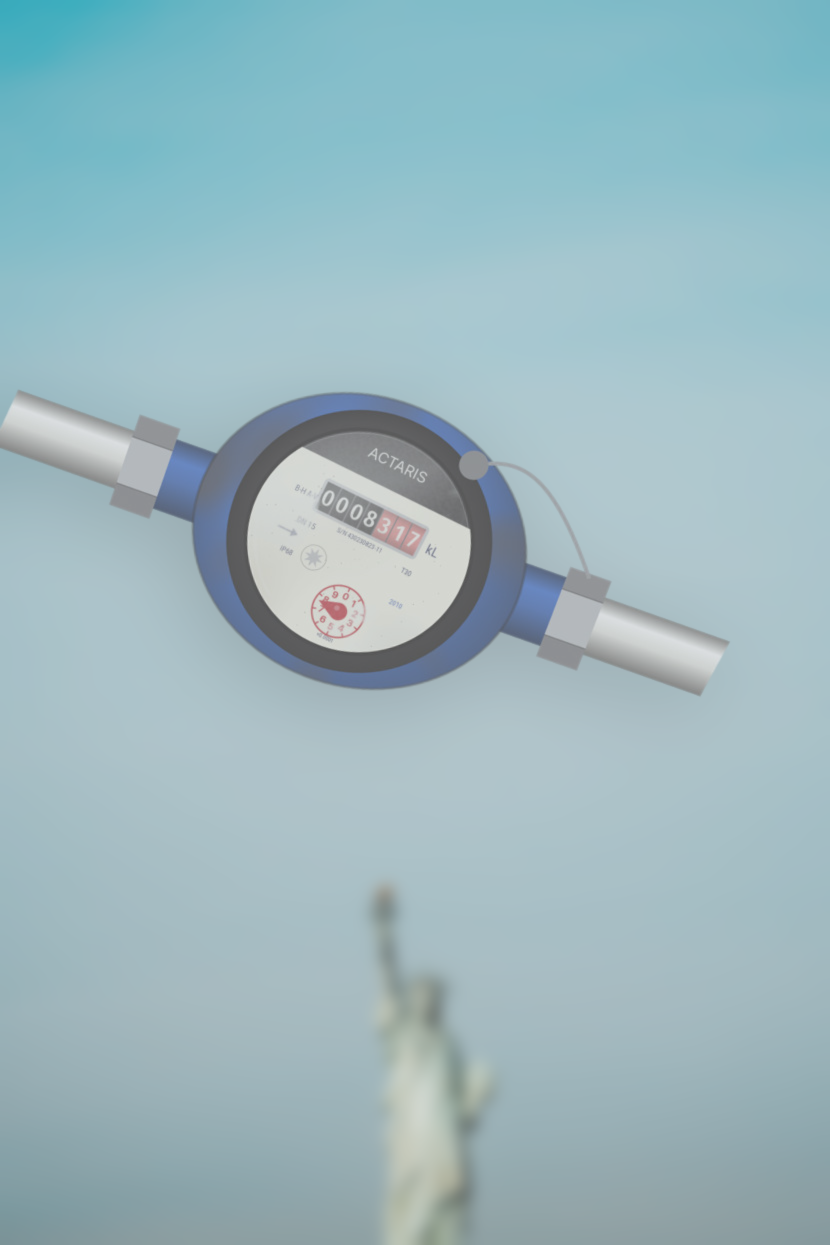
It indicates 8.3177 kL
